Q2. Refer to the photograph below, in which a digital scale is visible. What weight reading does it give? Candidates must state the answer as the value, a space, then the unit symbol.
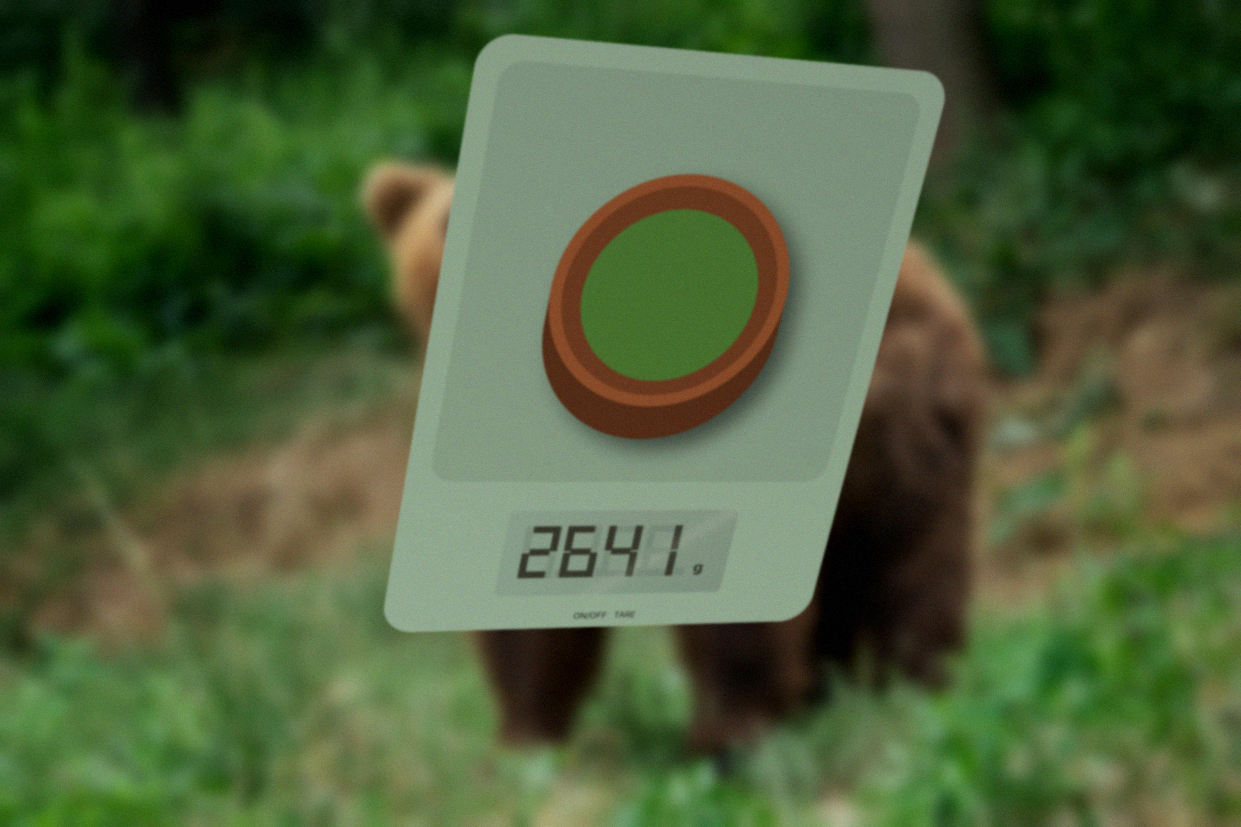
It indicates 2641 g
